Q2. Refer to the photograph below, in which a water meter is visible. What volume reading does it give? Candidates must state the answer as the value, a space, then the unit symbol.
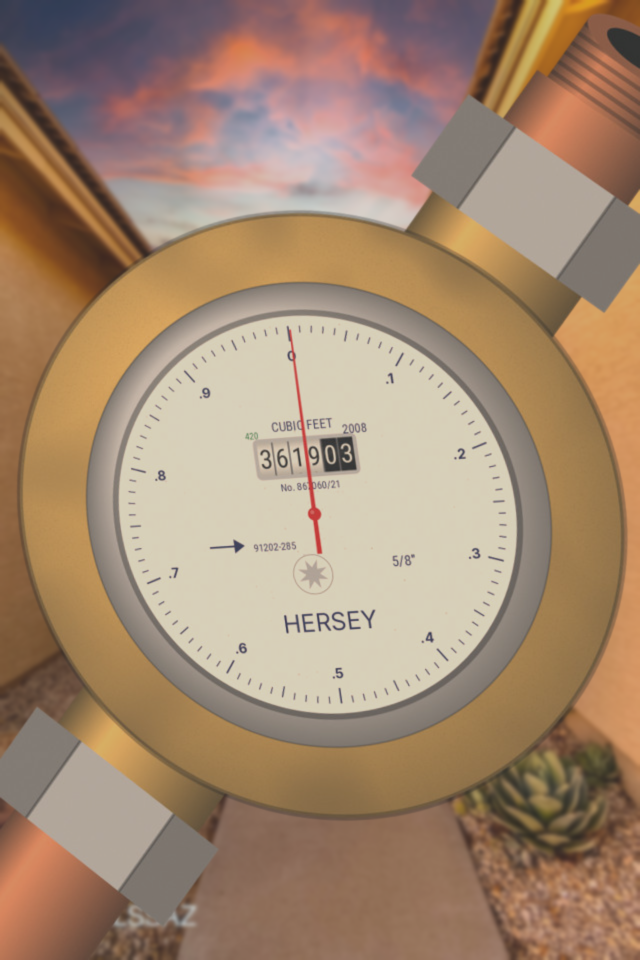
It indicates 361903.00 ft³
